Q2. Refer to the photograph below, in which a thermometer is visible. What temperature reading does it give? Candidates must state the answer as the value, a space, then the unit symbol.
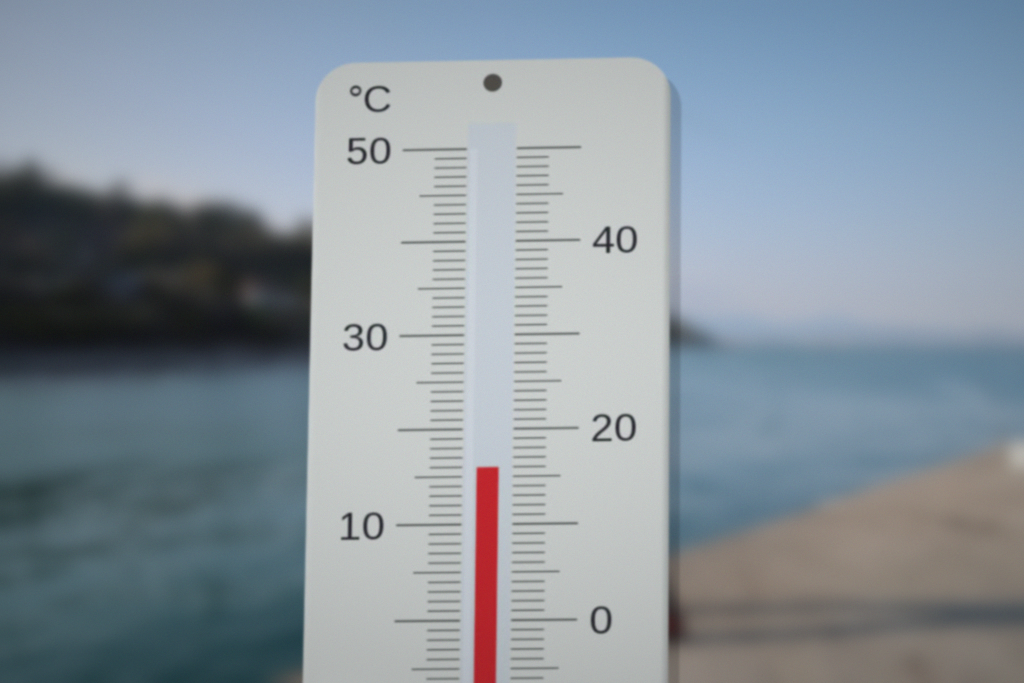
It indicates 16 °C
